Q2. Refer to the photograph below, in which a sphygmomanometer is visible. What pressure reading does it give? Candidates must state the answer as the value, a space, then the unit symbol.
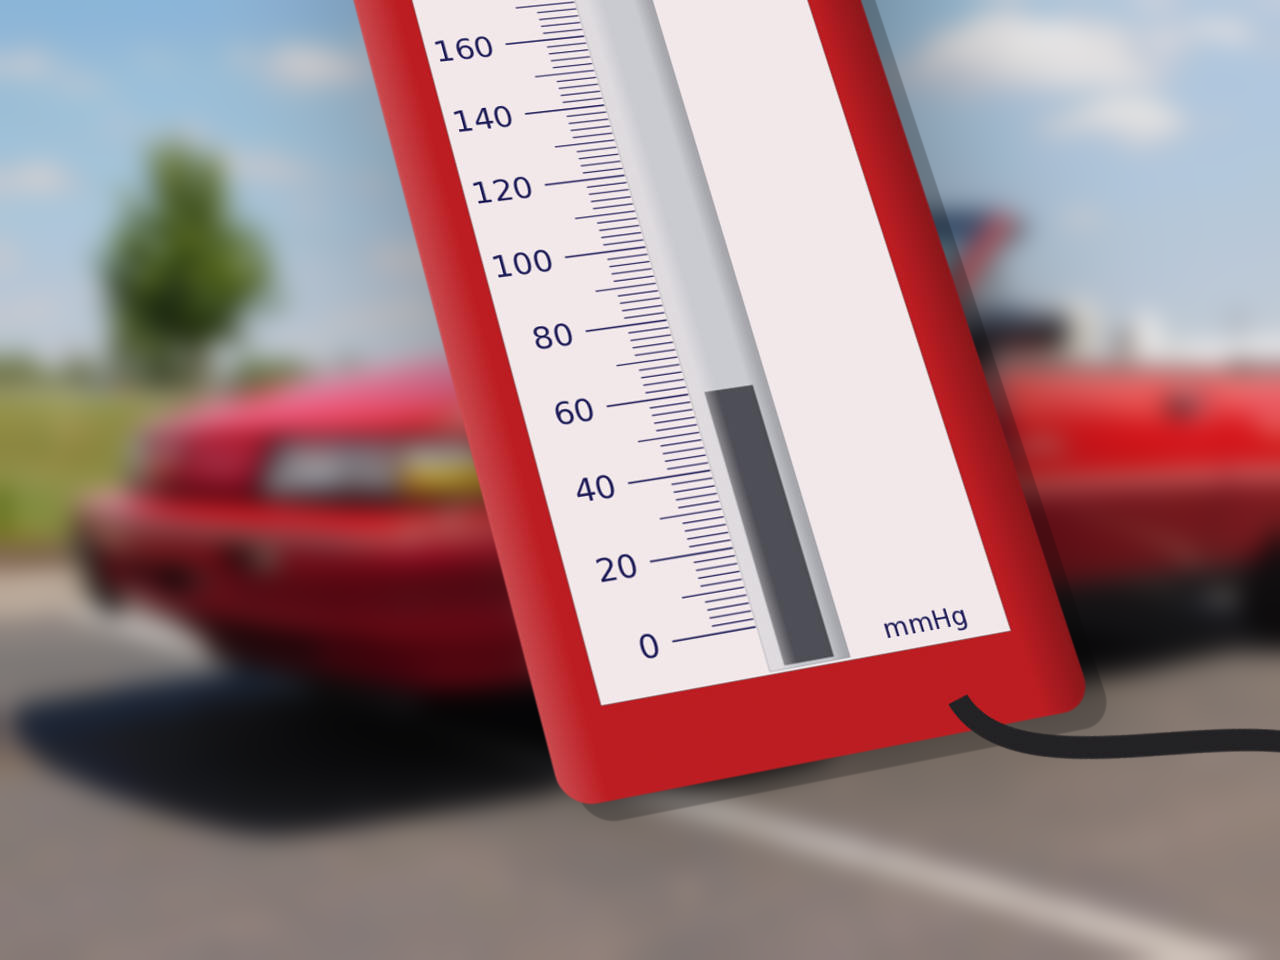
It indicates 60 mmHg
